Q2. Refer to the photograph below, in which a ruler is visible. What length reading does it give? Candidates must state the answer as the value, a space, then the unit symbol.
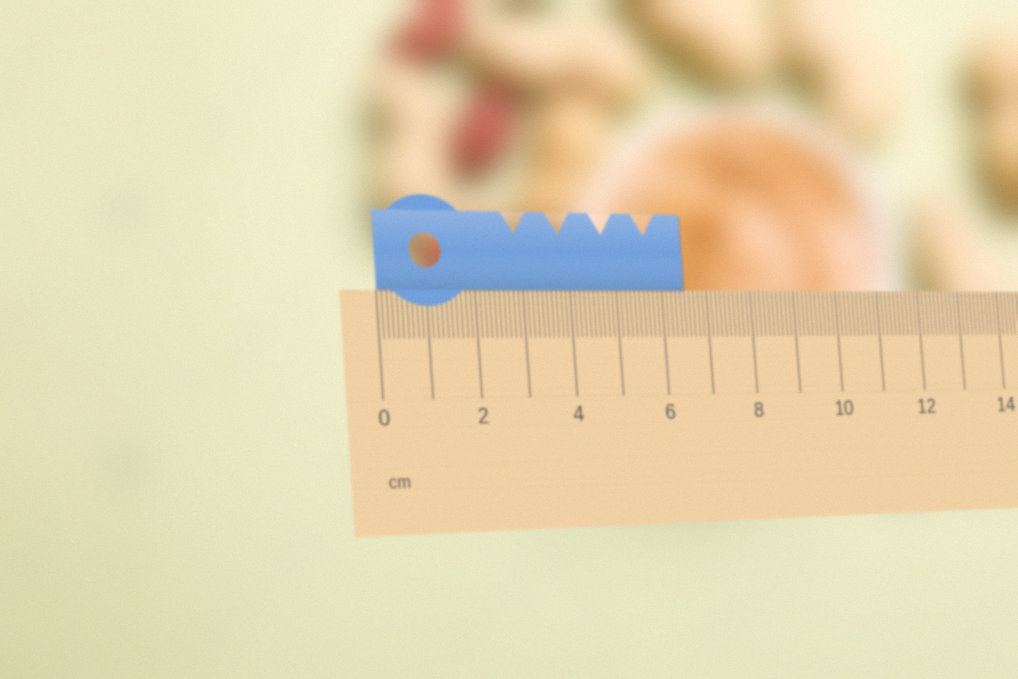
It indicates 6.5 cm
